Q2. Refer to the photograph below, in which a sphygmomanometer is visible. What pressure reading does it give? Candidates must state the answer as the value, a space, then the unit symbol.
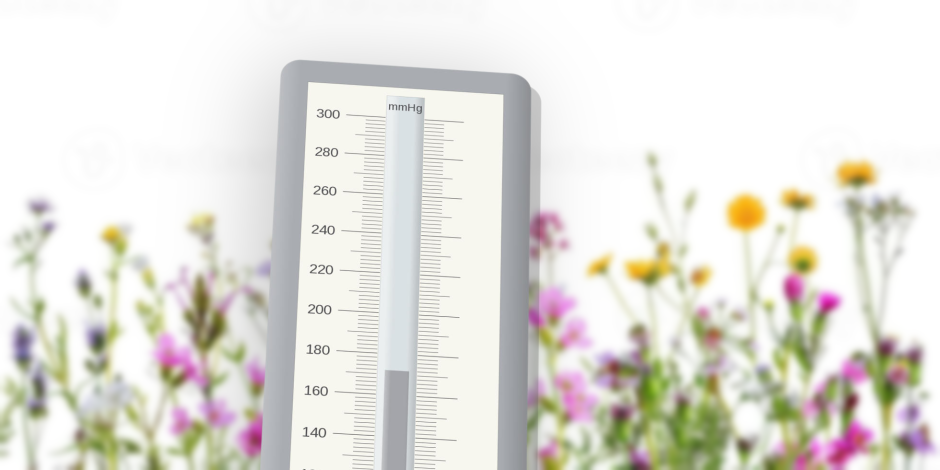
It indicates 172 mmHg
